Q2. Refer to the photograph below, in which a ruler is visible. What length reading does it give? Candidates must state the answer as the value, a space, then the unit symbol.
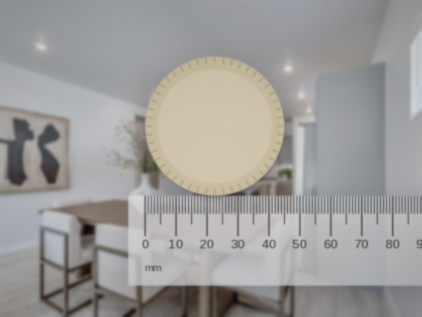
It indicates 45 mm
